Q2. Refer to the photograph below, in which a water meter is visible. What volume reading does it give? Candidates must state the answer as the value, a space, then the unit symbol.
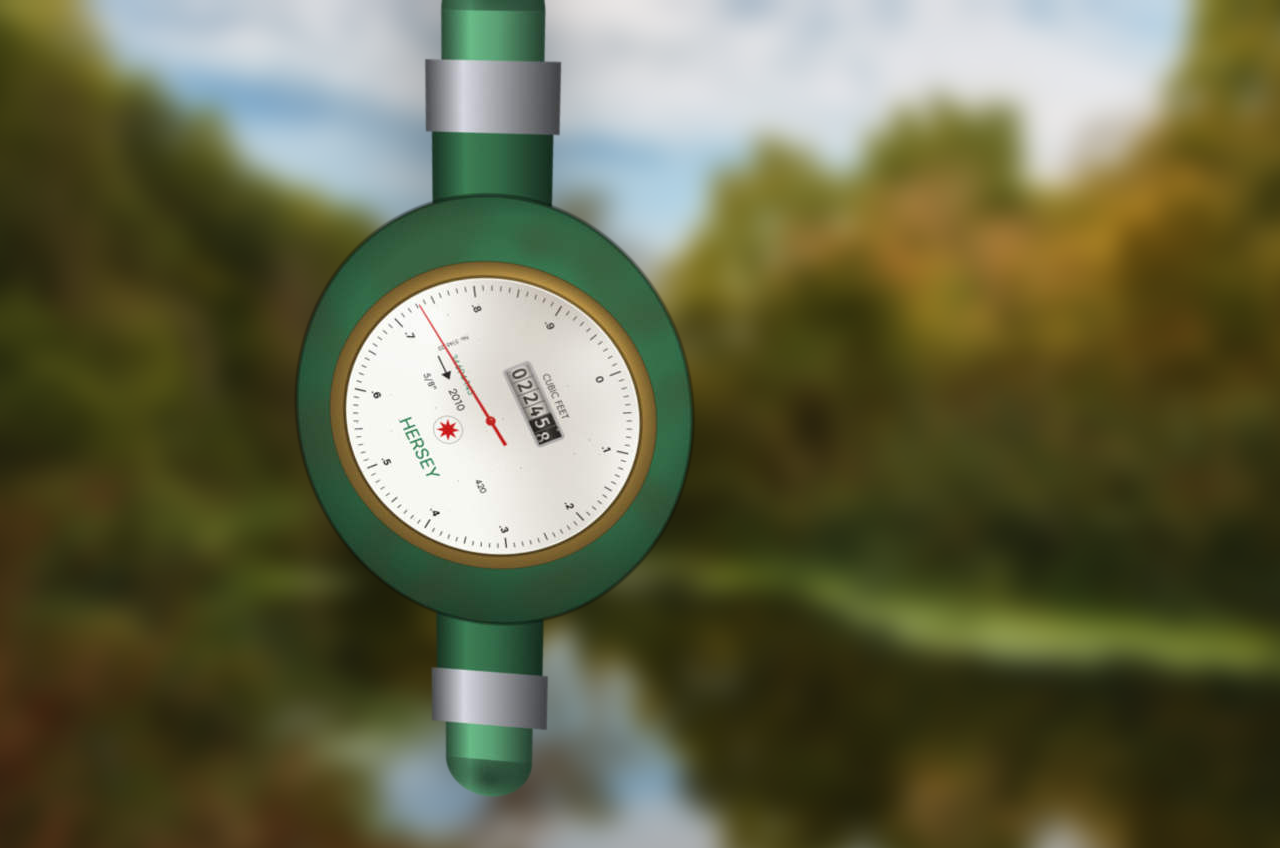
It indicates 22457.73 ft³
